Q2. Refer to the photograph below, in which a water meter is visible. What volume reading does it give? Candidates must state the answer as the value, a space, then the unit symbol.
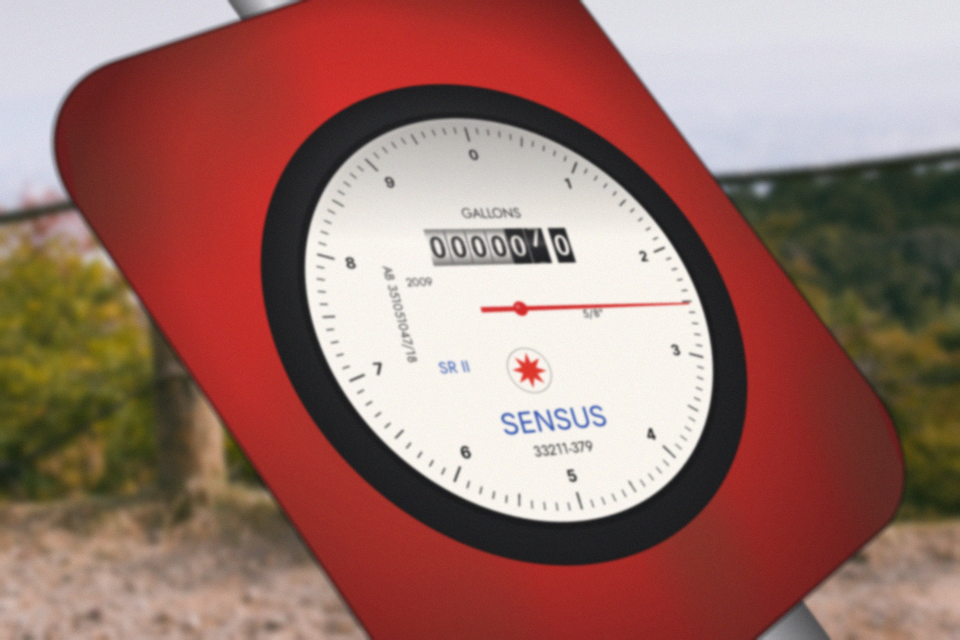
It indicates 72.5 gal
